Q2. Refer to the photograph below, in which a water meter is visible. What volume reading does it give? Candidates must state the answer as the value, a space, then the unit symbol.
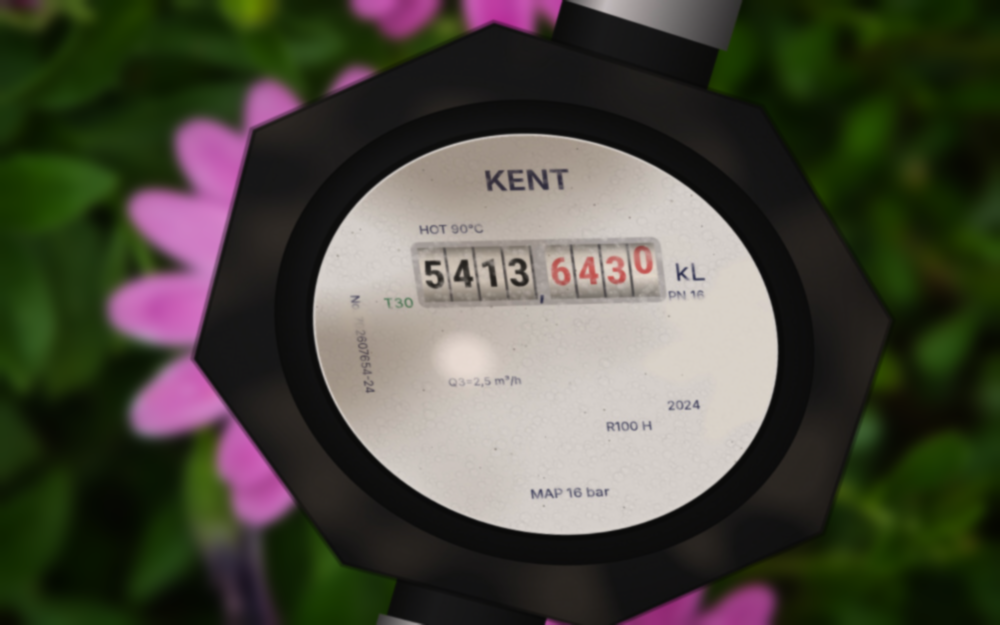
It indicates 5413.6430 kL
